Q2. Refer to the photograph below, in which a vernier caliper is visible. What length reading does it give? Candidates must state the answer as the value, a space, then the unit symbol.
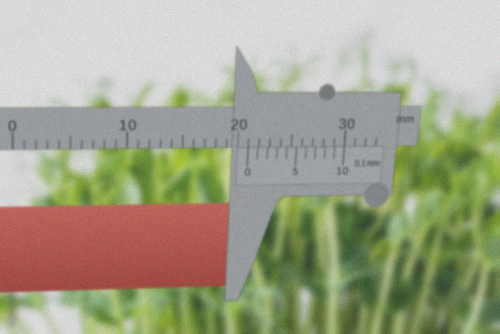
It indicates 21.0 mm
